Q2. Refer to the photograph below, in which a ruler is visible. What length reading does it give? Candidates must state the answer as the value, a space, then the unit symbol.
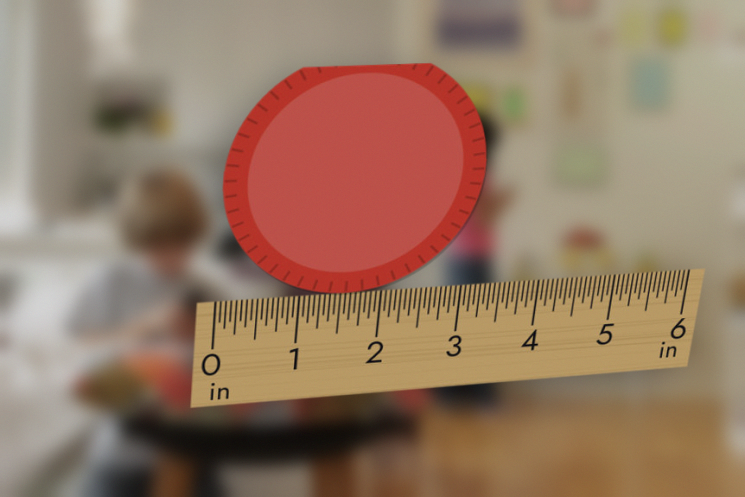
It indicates 3.125 in
